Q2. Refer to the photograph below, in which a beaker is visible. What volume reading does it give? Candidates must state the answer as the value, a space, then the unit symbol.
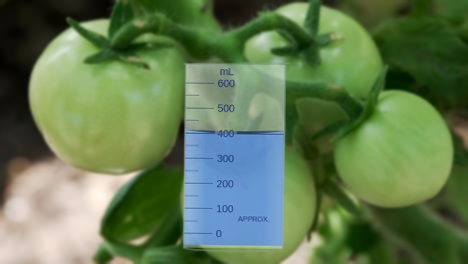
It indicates 400 mL
